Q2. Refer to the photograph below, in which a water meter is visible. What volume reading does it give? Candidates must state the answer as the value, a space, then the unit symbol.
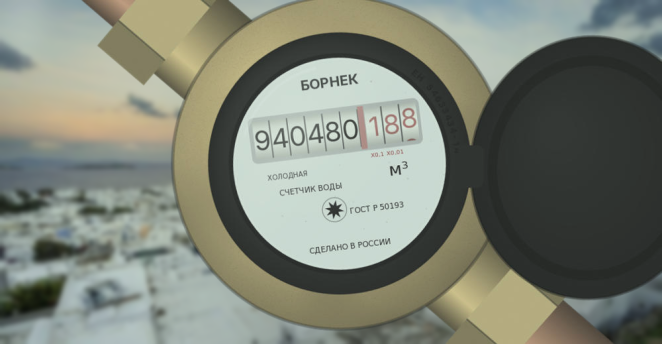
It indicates 940480.188 m³
